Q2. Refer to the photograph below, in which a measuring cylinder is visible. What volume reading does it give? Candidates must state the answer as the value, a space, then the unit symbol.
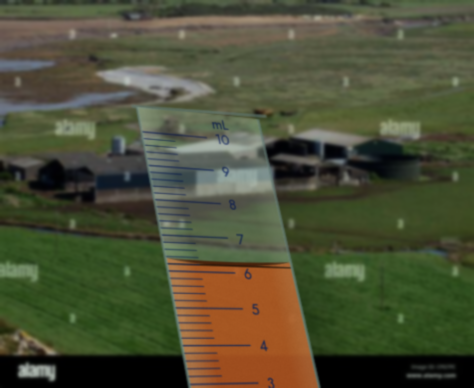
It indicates 6.2 mL
